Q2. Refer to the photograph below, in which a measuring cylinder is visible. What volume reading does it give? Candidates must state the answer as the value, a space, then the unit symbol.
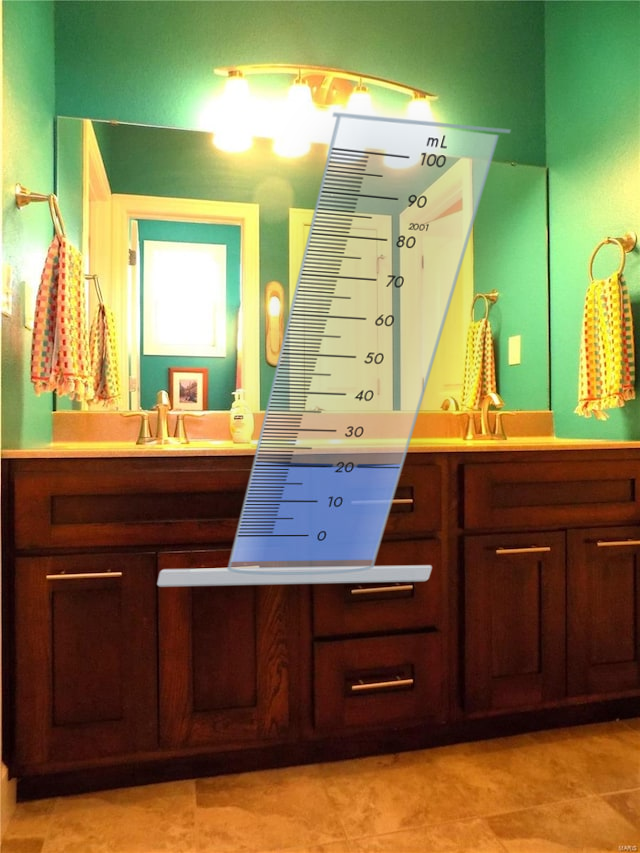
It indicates 20 mL
